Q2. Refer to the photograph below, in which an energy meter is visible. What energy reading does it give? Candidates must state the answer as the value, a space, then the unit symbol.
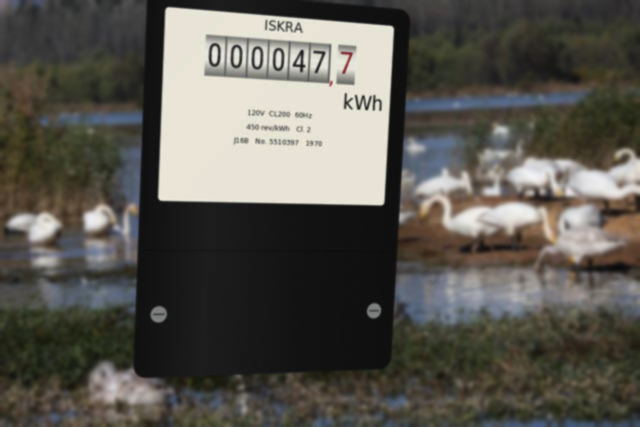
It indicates 47.7 kWh
